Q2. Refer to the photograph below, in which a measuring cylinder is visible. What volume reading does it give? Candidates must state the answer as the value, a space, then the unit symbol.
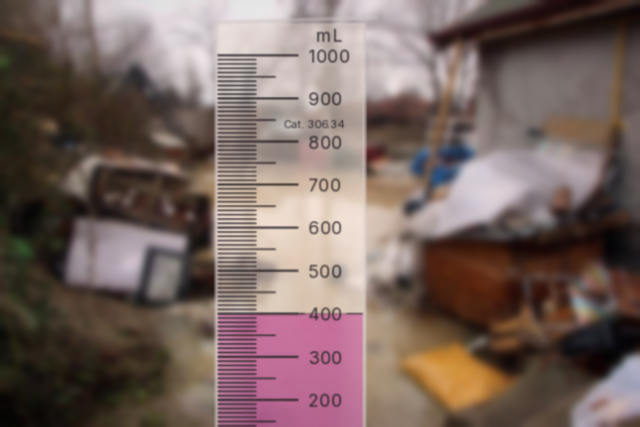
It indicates 400 mL
